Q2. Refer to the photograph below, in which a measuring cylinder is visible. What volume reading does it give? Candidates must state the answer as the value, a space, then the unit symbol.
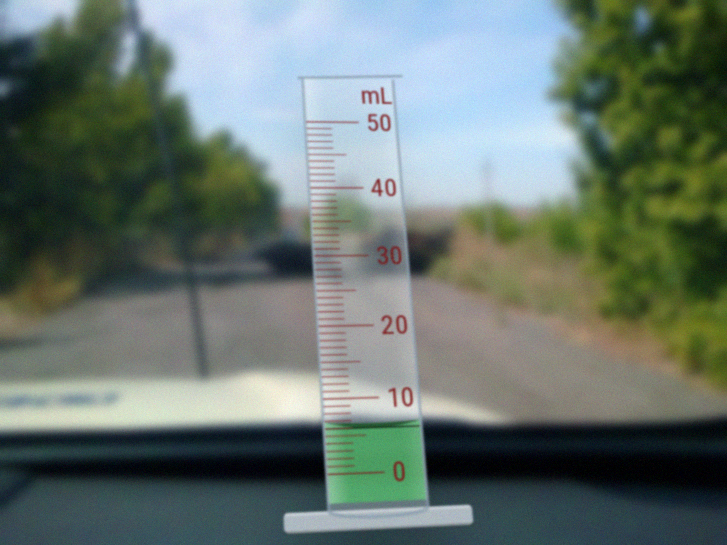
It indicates 6 mL
